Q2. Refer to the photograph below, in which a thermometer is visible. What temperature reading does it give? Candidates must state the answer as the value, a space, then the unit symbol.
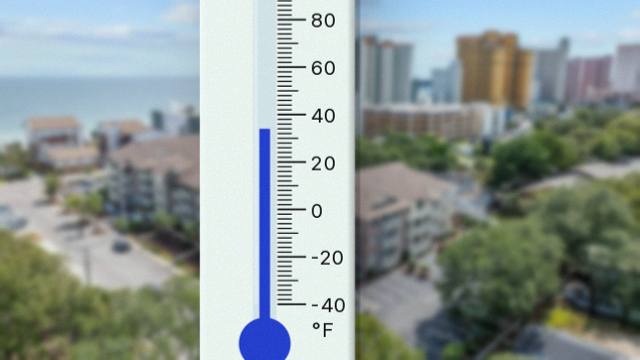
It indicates 34 °F
